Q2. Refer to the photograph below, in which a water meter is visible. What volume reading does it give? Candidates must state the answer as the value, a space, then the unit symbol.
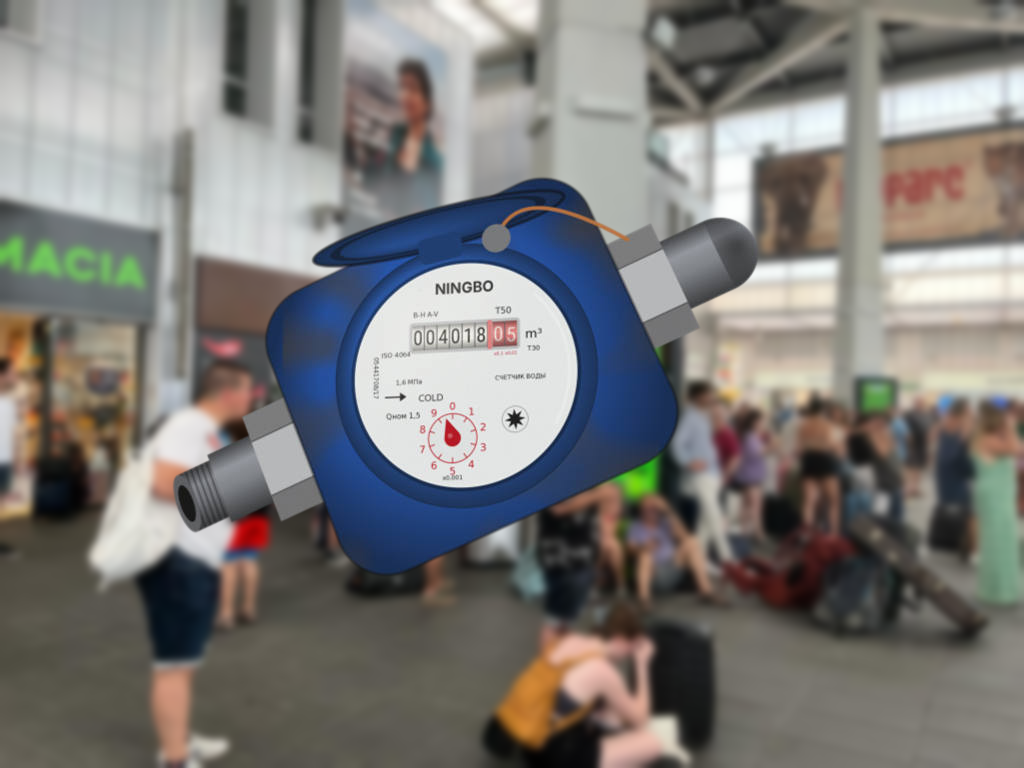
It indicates 4018.049 m³
